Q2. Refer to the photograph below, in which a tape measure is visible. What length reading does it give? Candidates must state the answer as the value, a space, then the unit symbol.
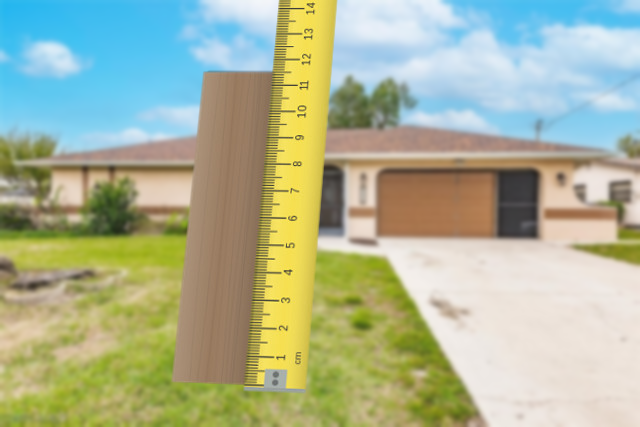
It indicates 11.5 cm
